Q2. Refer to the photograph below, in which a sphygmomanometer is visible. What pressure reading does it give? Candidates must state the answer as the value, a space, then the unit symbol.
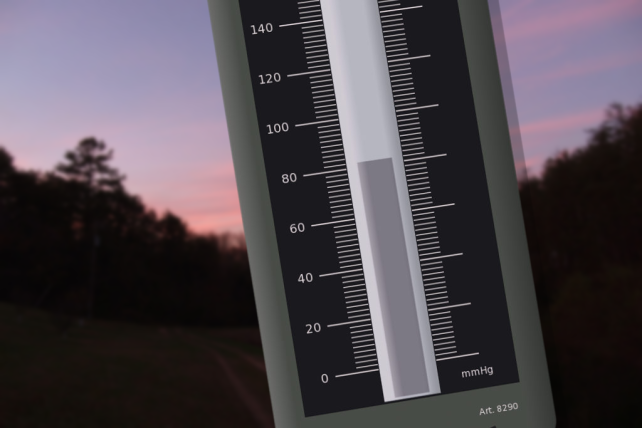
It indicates 82 mmHg
